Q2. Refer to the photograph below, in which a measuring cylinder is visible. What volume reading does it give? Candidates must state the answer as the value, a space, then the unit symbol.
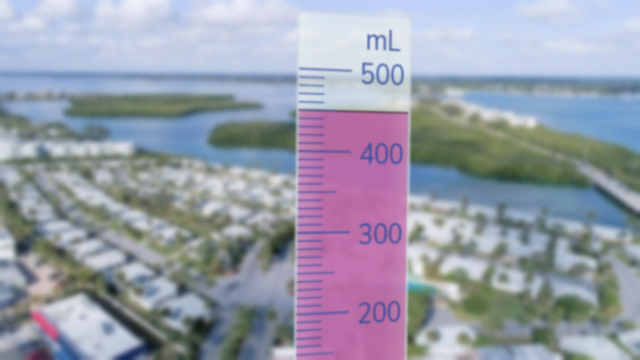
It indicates 450 mL
